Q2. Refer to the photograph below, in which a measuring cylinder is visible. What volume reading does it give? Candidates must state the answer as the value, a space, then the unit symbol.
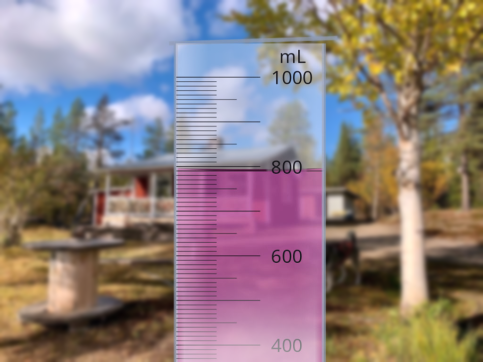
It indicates 790 mL
